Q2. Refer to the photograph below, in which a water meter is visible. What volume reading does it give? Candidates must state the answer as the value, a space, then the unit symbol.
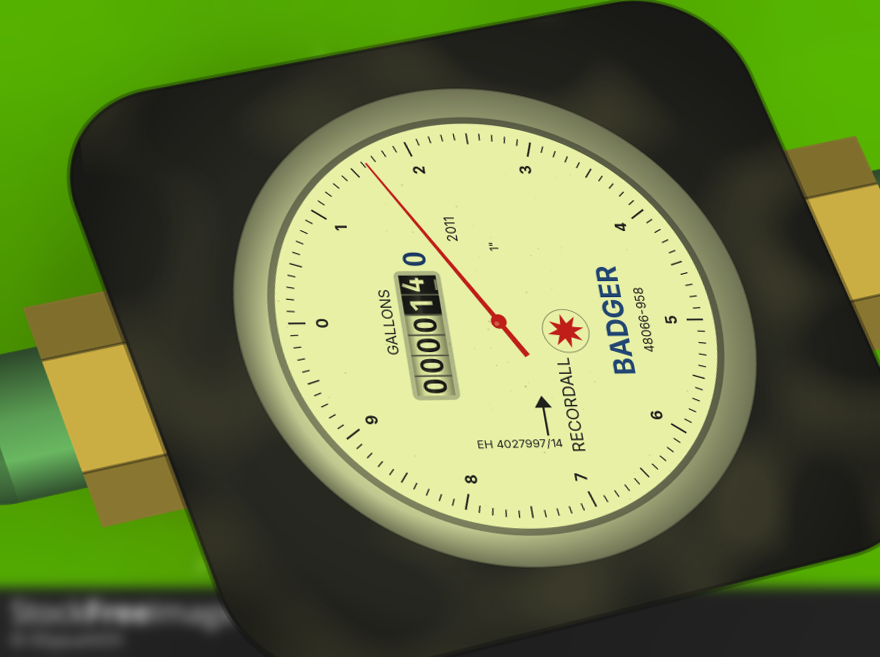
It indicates 141.6 gal
